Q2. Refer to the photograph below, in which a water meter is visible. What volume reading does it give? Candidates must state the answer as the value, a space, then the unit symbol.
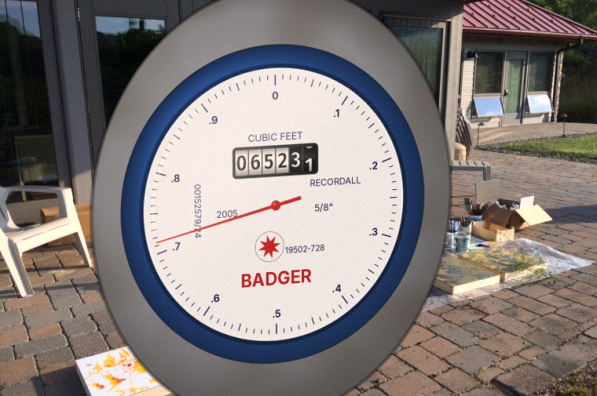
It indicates 65230.71 ft³
